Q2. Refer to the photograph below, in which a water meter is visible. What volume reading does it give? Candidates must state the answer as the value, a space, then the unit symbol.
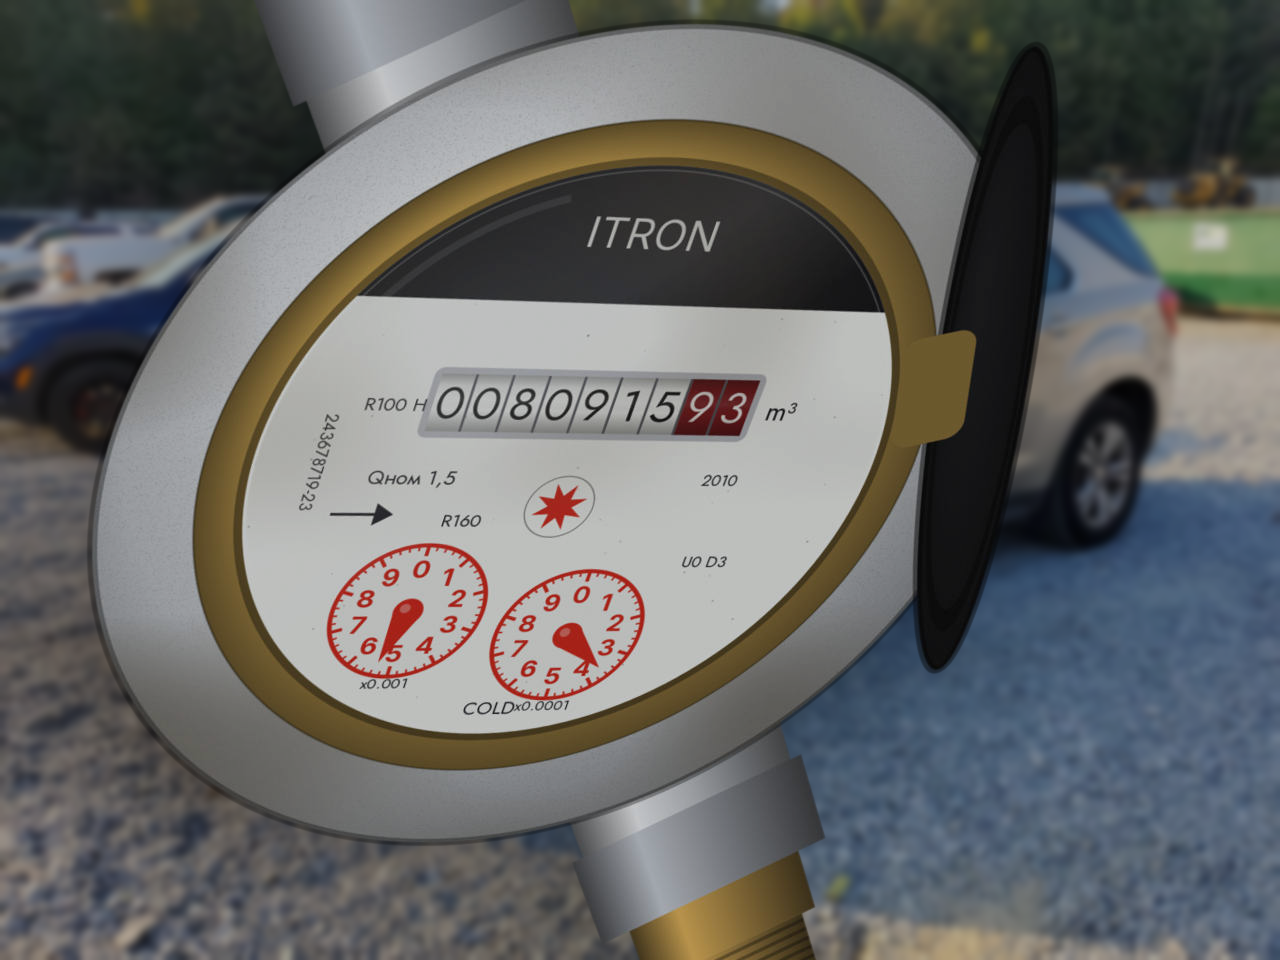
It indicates 80915.9353 m³
